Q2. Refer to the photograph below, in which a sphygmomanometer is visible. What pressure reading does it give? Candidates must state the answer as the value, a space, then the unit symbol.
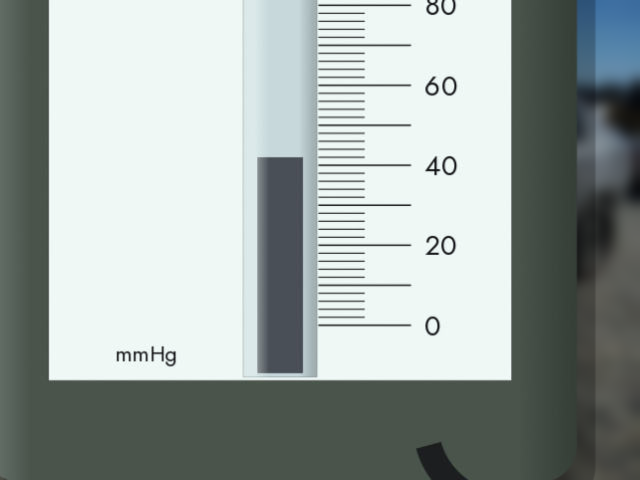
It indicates 42 mmHg
